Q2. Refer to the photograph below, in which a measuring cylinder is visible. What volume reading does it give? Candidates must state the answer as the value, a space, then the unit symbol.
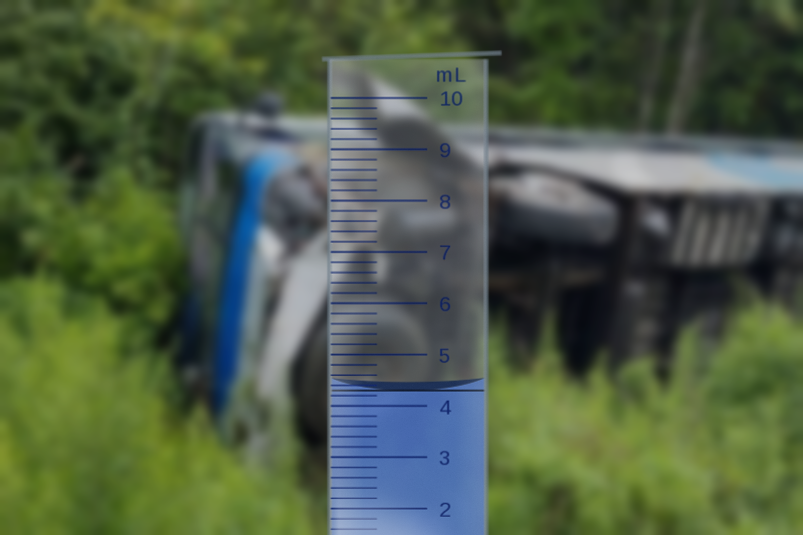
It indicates 4.3 mL
